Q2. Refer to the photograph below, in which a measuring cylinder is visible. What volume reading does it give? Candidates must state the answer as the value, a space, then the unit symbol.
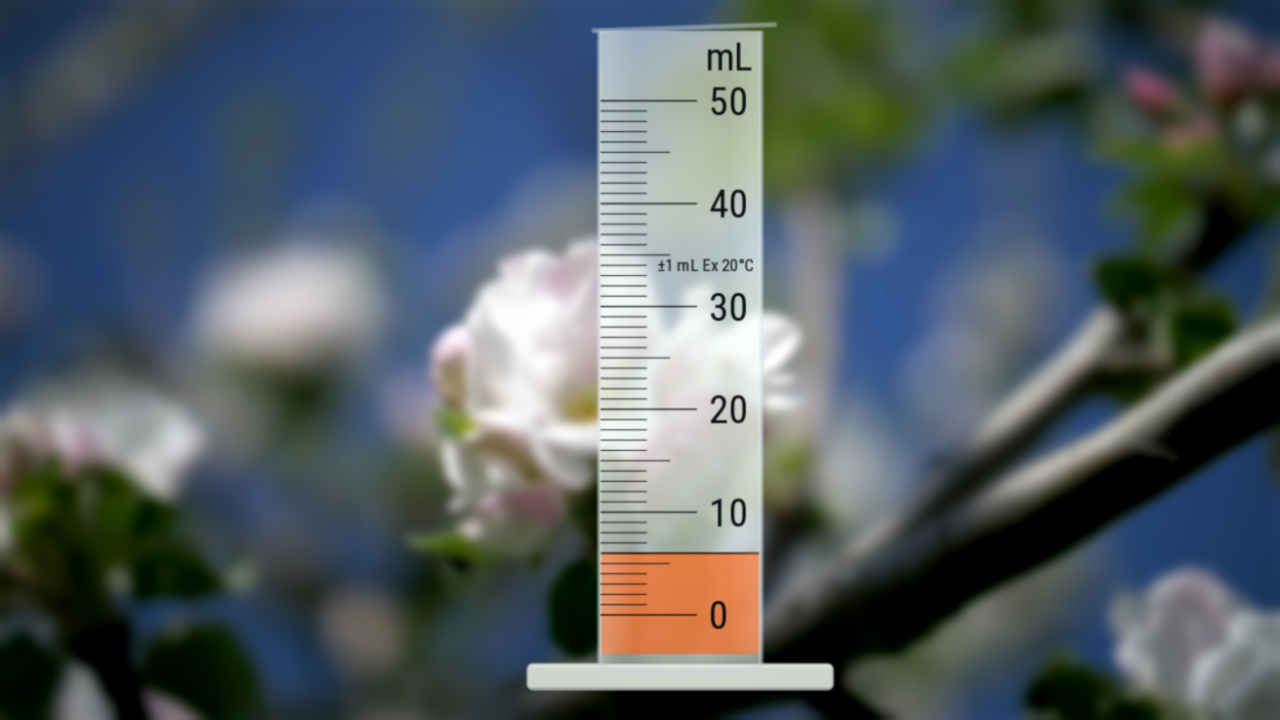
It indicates 6 mL
